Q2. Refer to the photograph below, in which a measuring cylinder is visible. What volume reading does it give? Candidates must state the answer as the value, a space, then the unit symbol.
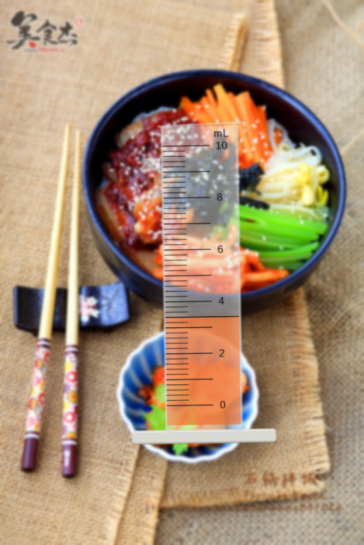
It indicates 3.4 mL
